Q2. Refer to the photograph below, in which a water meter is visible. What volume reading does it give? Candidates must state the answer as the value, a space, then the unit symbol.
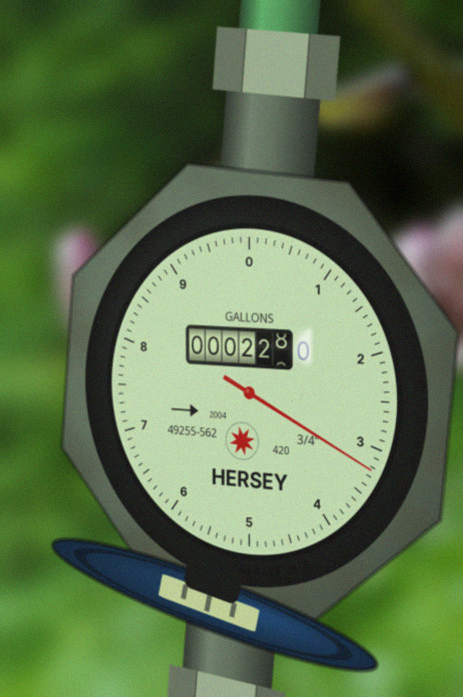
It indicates 2283.2 gal
